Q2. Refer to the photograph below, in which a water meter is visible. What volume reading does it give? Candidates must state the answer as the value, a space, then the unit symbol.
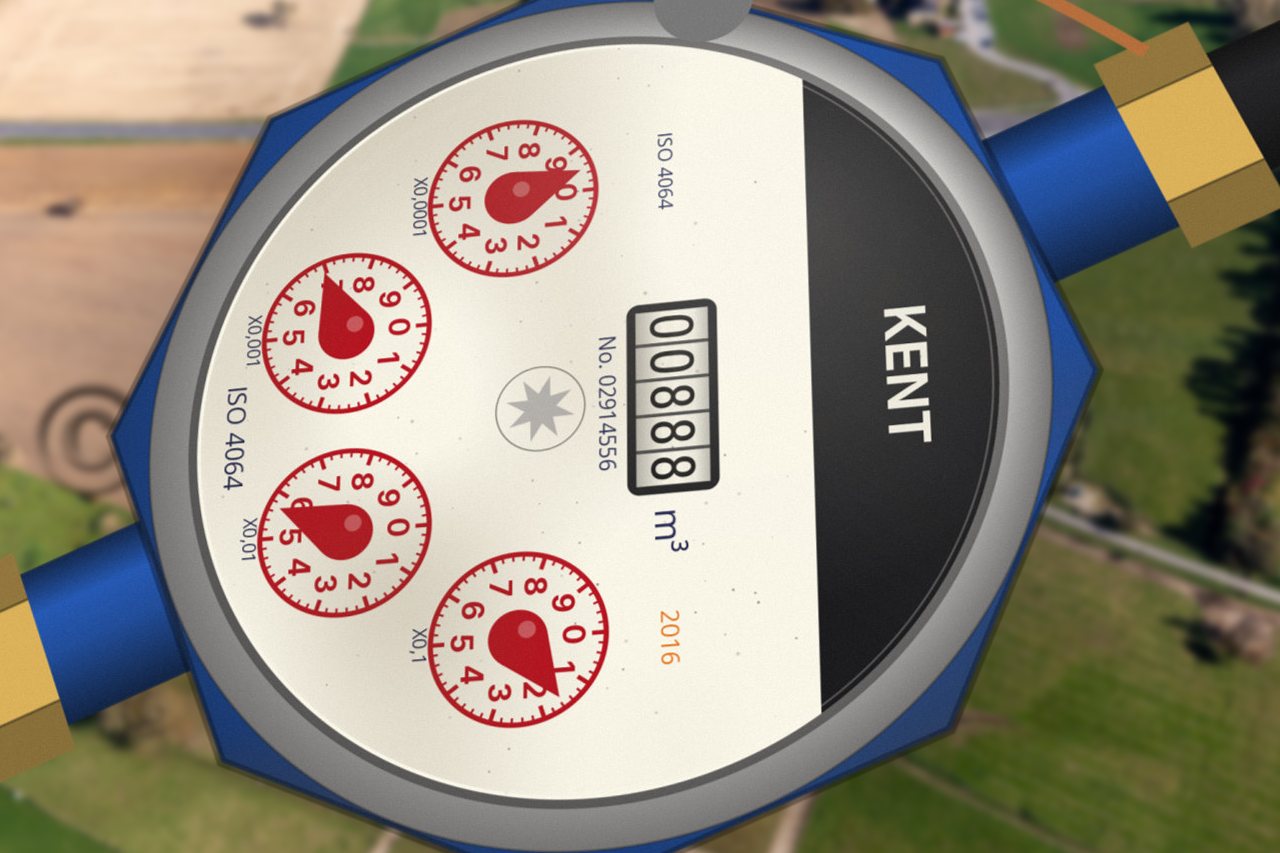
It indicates 888.1569 m³
